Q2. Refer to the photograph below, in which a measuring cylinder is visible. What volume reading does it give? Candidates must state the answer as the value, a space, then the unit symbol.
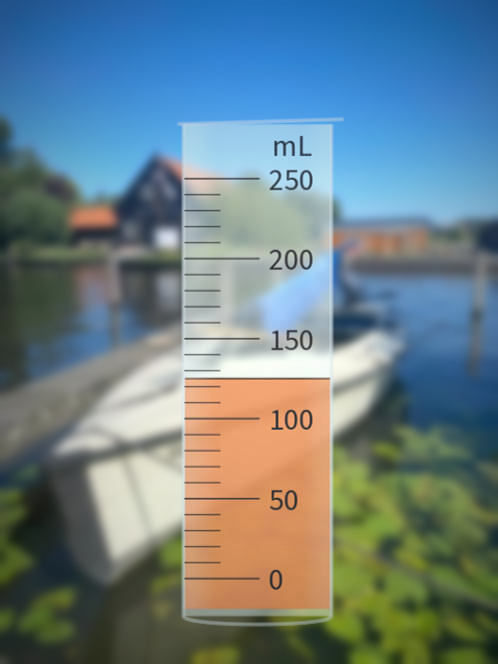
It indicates 125 mL
